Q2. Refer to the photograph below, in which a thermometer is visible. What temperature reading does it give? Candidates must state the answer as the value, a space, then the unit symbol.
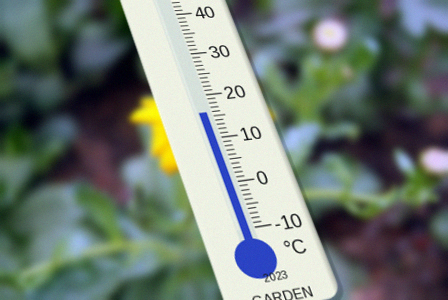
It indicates 16 °C
